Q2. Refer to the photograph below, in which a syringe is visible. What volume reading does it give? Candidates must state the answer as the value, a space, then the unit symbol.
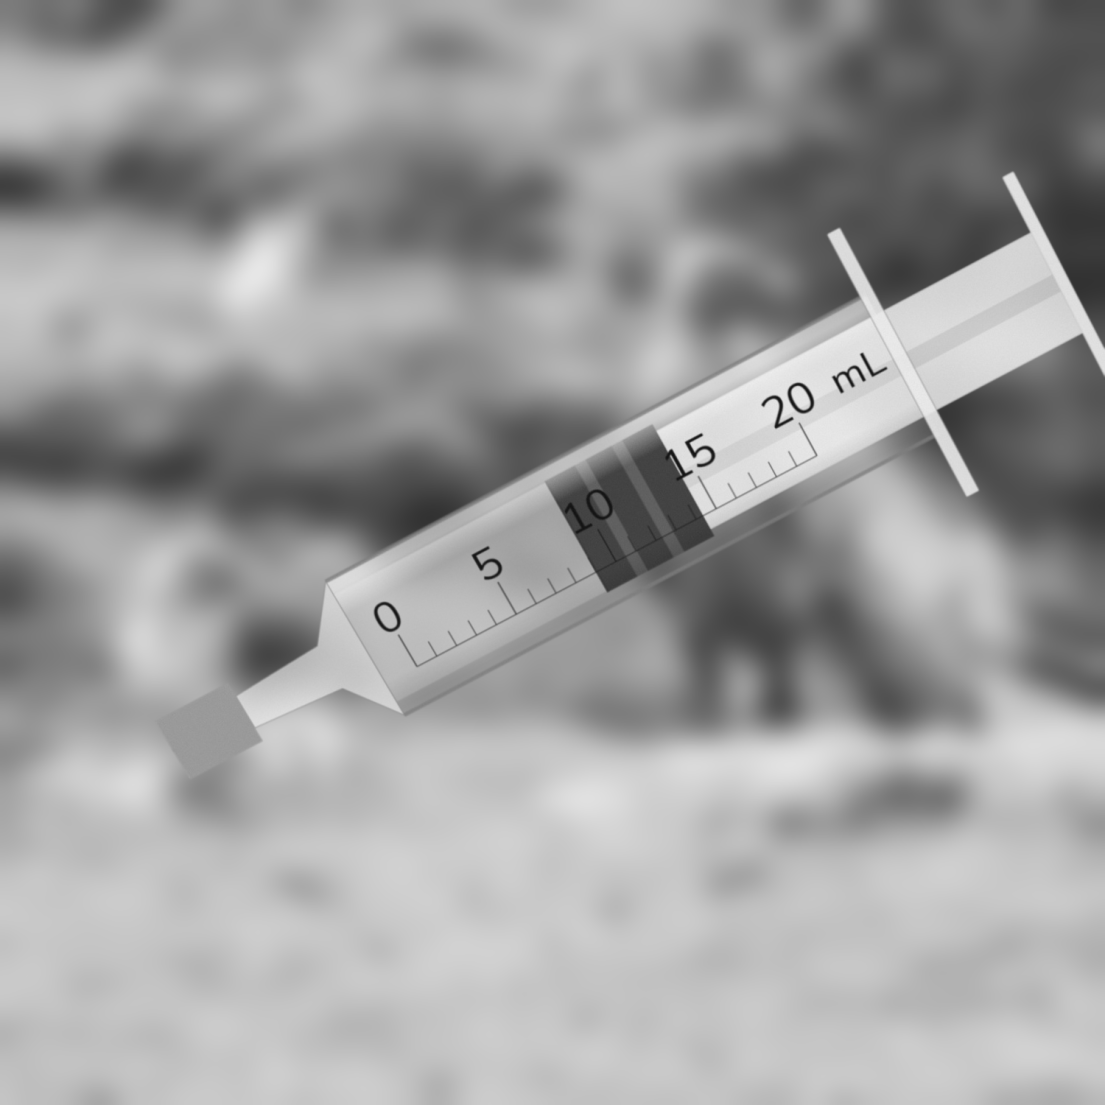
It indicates 9 mL
